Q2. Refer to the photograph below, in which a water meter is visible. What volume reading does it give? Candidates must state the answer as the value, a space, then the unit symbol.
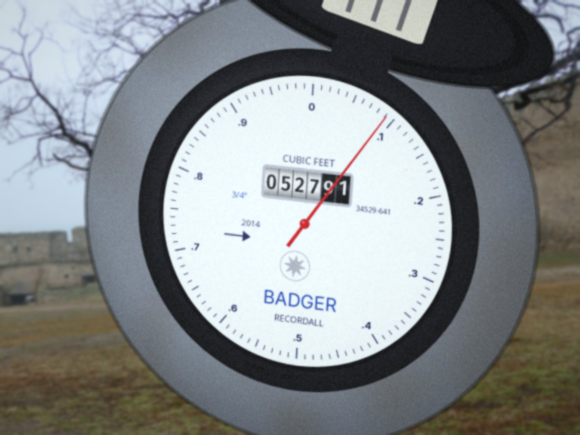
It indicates 52791.09 ft³
